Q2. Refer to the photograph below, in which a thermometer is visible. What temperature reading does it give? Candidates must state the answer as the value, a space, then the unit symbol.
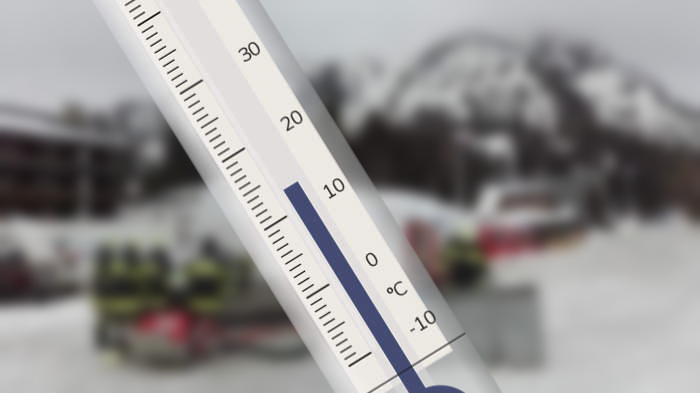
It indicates 13 °C
